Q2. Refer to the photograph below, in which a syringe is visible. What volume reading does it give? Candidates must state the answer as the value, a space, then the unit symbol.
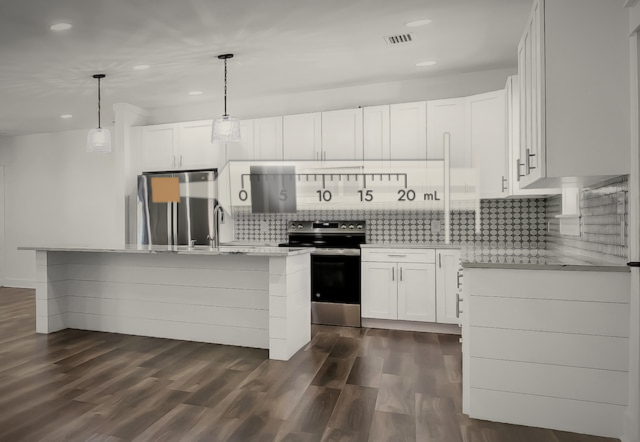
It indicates 1 mL
